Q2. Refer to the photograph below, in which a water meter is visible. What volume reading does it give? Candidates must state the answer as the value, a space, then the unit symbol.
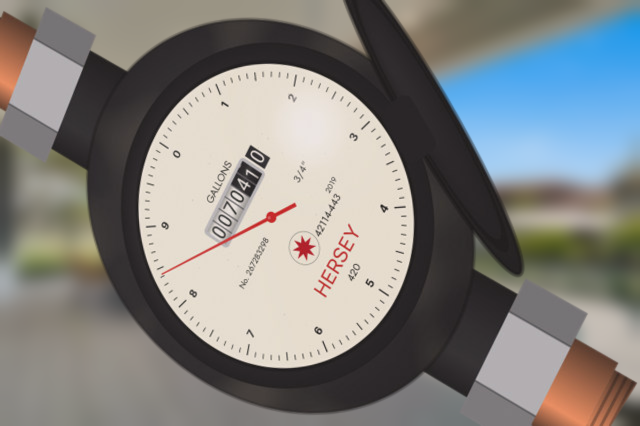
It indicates 70408.4 gal
